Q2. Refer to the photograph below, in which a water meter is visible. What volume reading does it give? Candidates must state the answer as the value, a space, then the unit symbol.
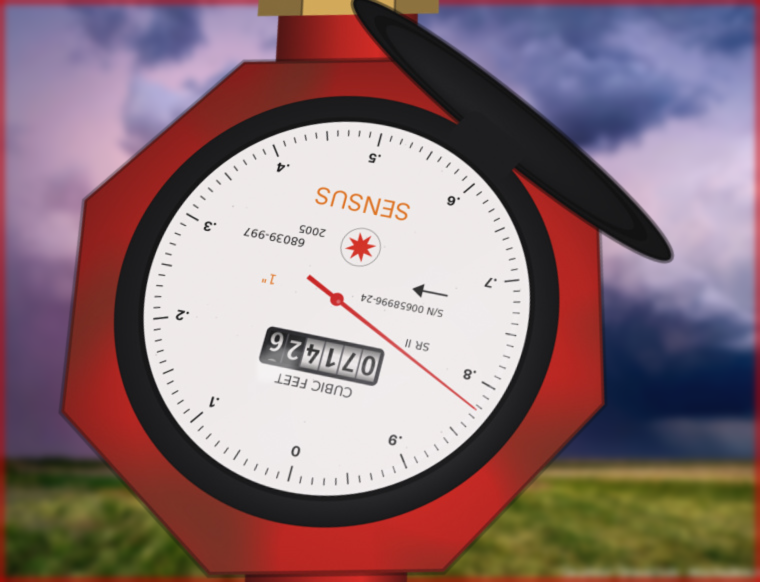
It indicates 71425.82 ft³
